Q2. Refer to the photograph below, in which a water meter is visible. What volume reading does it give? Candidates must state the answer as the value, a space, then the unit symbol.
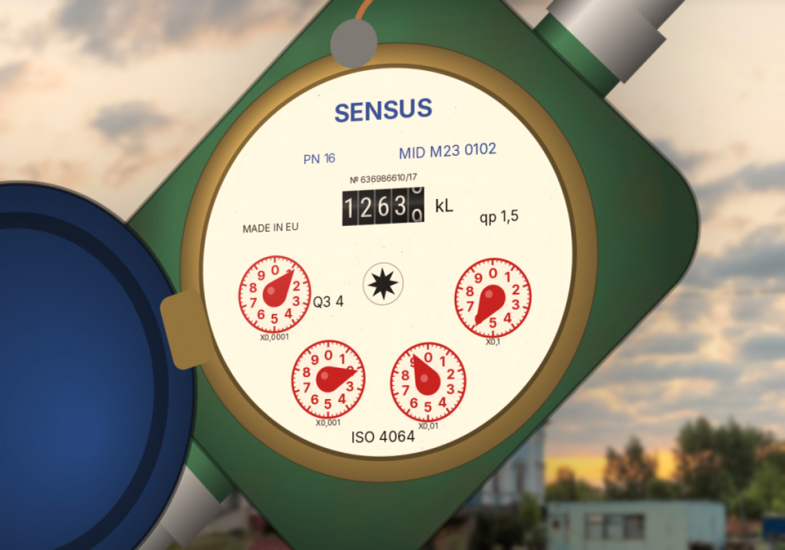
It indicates 12638.5921 kL
